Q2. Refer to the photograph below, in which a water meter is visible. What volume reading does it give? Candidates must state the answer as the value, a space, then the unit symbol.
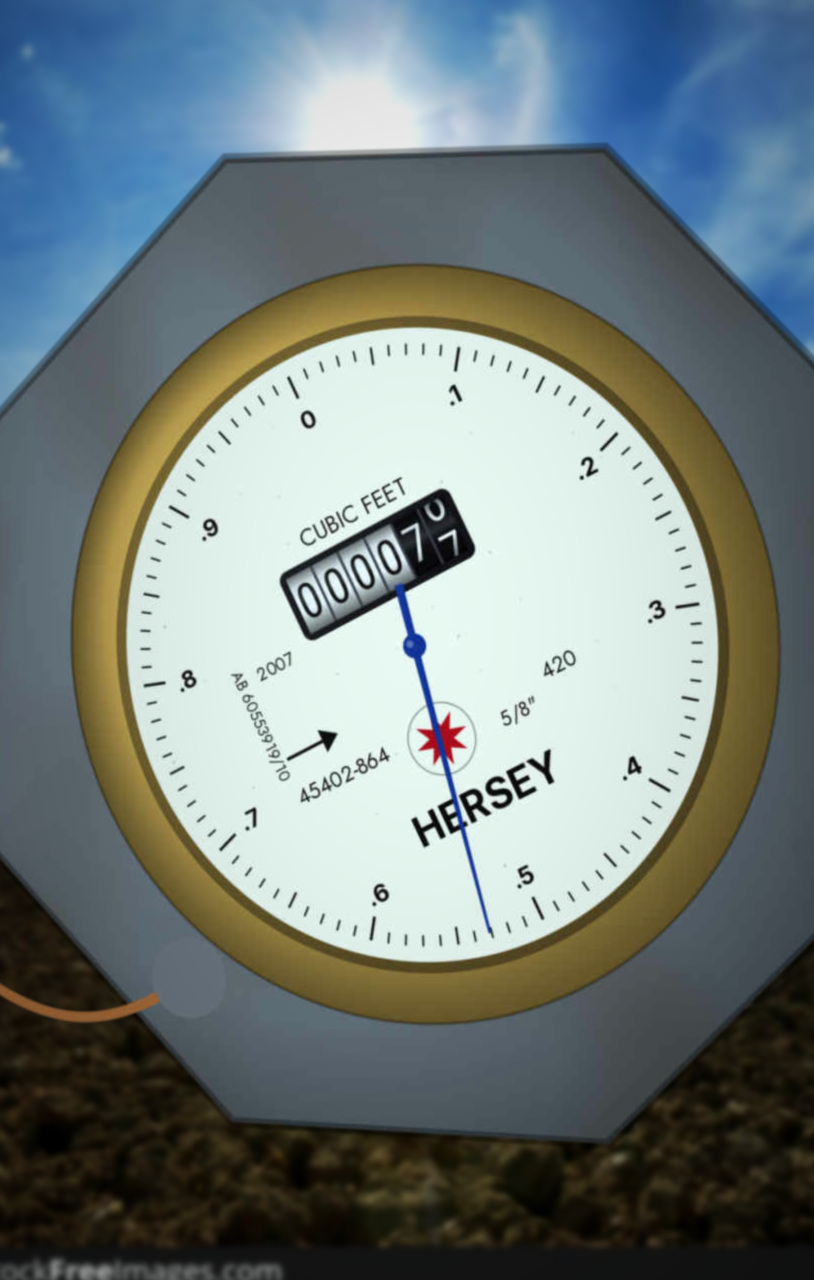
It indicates 76.53 ft³
